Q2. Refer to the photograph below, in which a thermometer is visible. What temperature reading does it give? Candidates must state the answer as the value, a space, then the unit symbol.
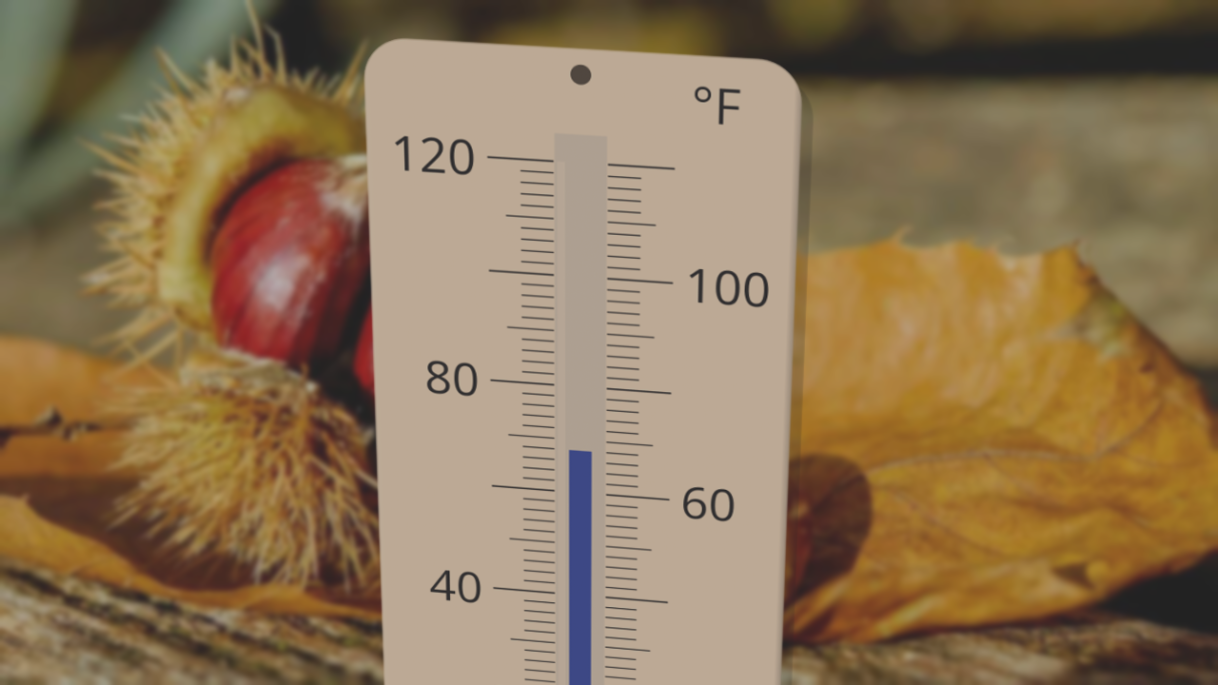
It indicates 68 °F
